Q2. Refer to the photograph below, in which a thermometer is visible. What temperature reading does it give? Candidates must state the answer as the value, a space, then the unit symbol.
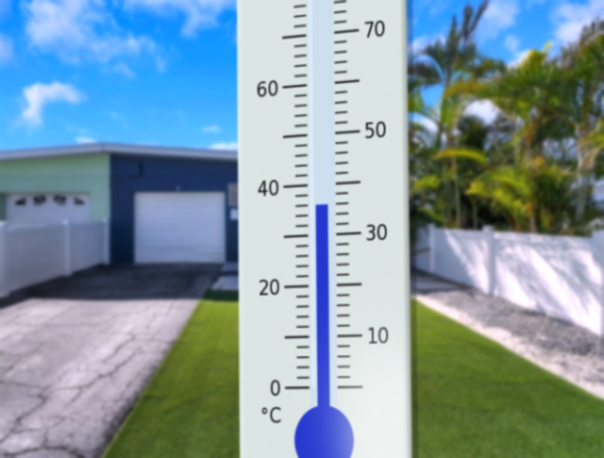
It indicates 36 °C
